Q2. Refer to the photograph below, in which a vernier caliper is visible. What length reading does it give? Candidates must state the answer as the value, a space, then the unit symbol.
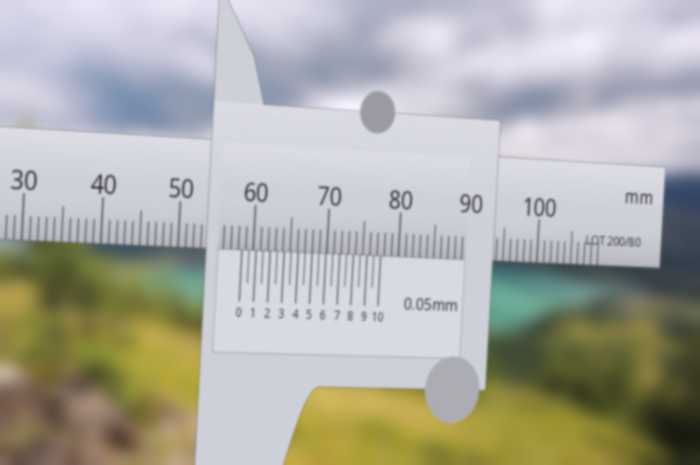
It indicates 58.5 mm
